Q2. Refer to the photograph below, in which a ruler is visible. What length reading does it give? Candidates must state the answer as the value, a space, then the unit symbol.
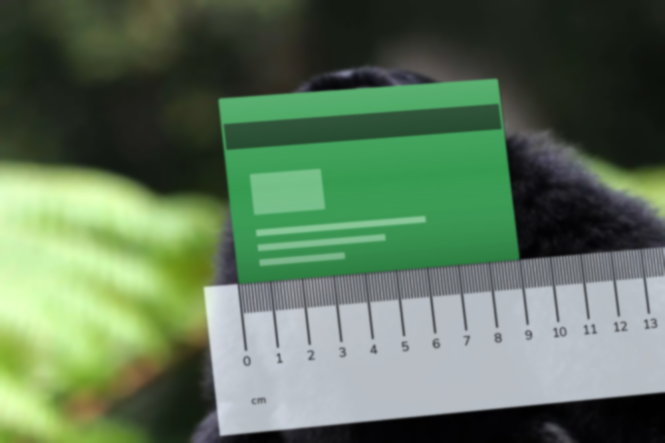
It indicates 9 cm
